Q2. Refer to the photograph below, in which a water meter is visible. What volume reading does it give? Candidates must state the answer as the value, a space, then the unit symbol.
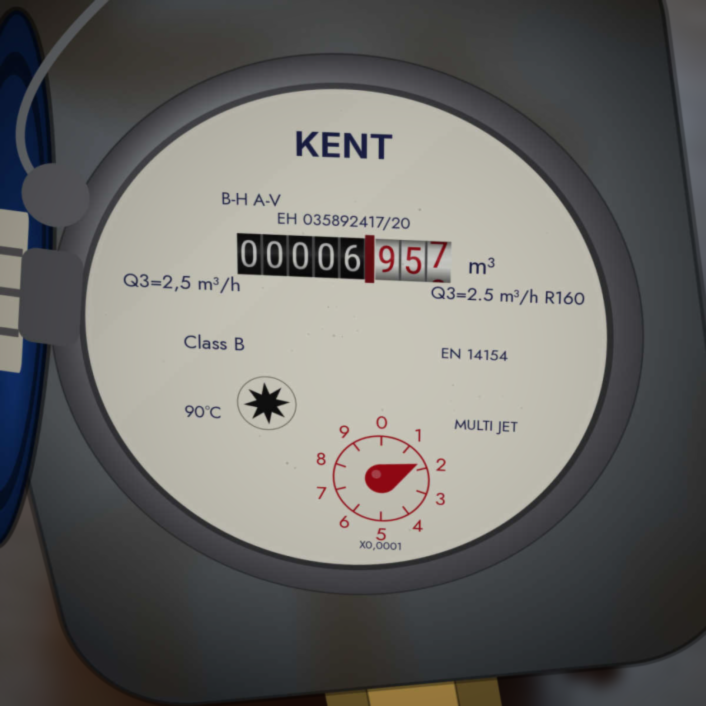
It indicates 6.9571 m³
